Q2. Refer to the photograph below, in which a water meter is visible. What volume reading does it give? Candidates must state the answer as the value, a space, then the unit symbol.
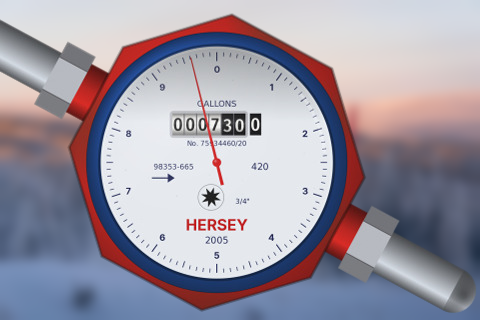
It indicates 7299.6 gal
